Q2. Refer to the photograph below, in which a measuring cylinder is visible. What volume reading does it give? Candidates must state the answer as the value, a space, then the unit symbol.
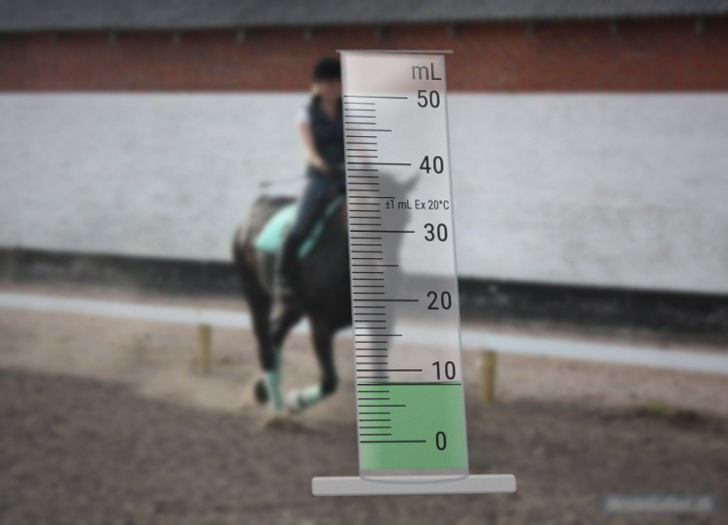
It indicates 8 mL
